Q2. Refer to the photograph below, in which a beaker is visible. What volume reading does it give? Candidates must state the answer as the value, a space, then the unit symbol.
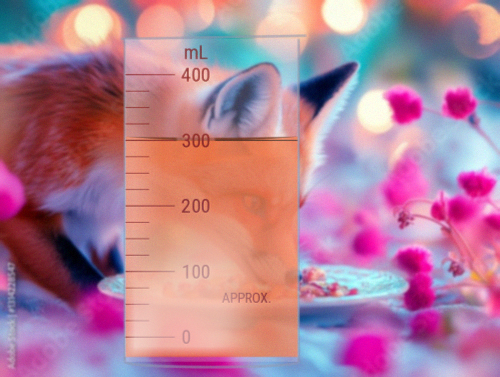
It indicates 300 mL
